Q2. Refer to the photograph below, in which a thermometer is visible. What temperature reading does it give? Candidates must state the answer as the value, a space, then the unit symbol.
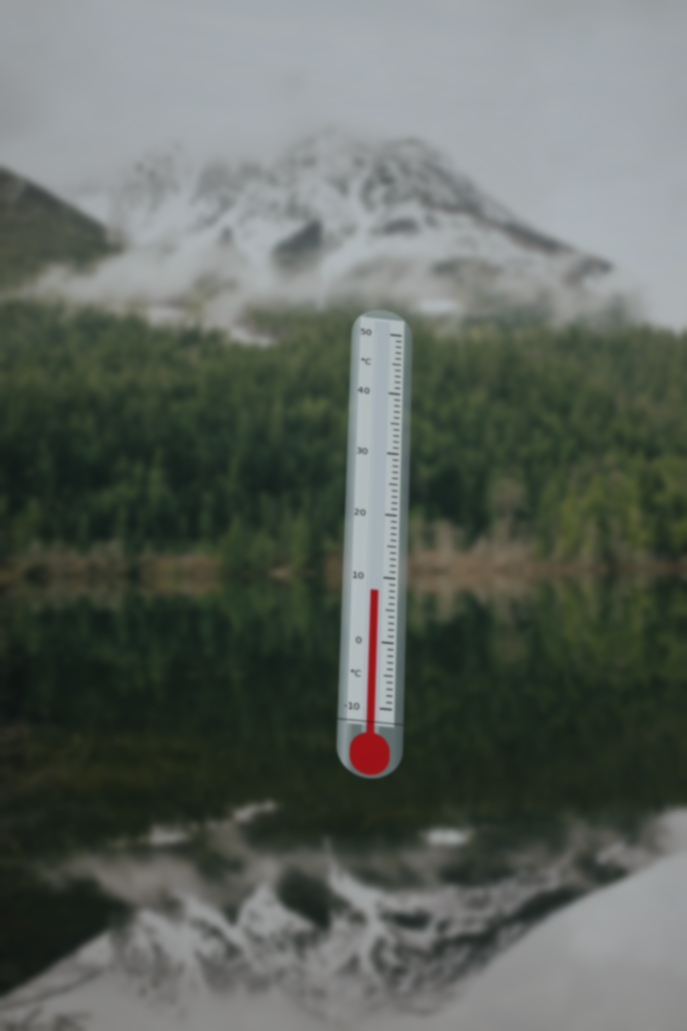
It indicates 8 °C
